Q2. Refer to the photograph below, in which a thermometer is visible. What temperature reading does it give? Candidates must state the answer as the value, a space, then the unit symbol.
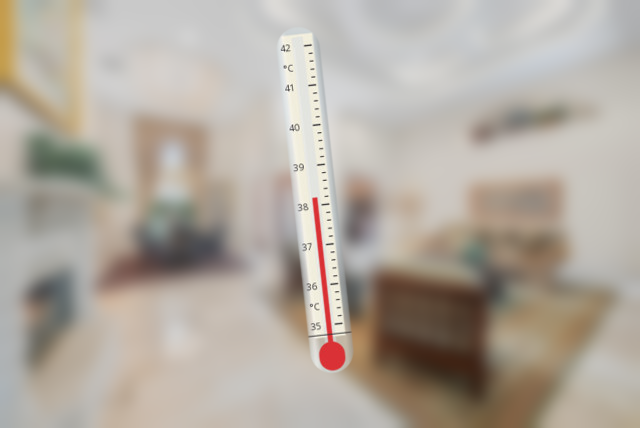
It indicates 38.2 °C
